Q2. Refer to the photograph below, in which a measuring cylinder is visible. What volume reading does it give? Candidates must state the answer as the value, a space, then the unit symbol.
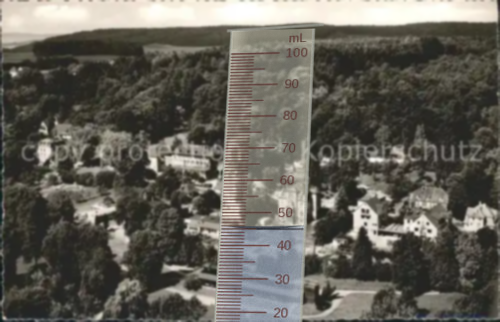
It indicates 45 mL
